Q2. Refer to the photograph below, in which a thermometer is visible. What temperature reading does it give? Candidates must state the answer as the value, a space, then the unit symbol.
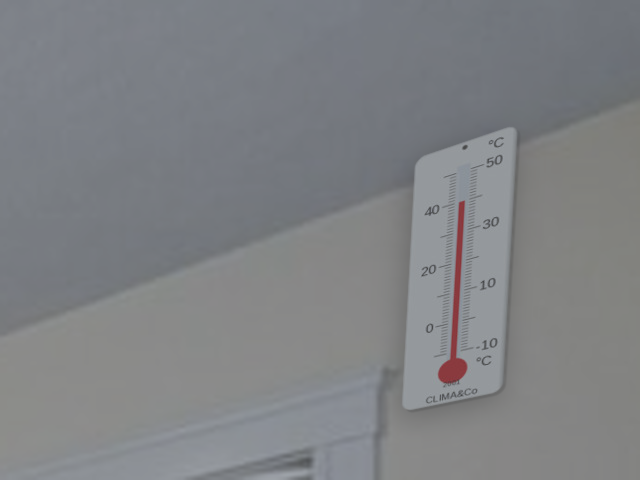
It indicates 40 °C
